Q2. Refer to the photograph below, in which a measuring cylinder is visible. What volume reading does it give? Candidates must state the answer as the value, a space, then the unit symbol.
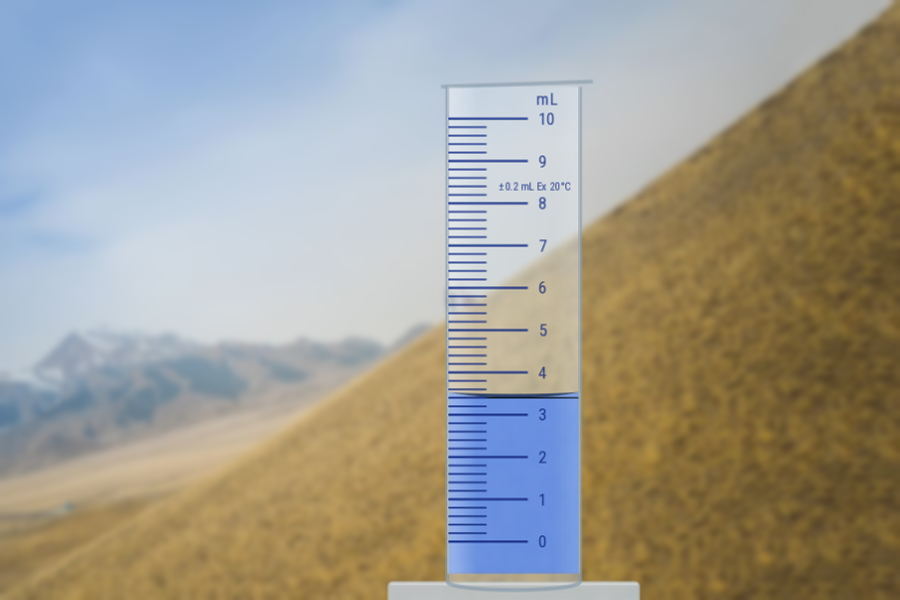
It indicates 3.4 mL
